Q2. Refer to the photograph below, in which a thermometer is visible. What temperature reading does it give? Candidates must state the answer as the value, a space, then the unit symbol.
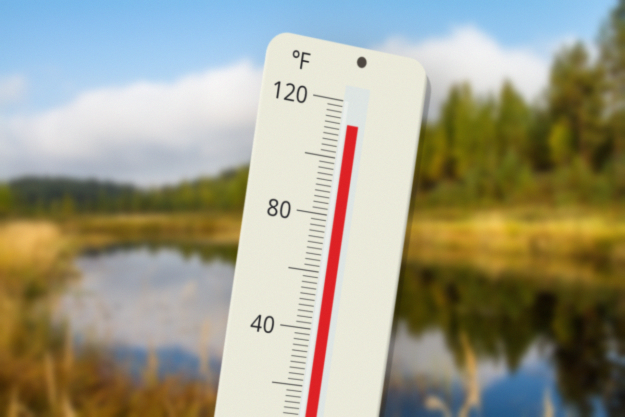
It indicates 112 °F
